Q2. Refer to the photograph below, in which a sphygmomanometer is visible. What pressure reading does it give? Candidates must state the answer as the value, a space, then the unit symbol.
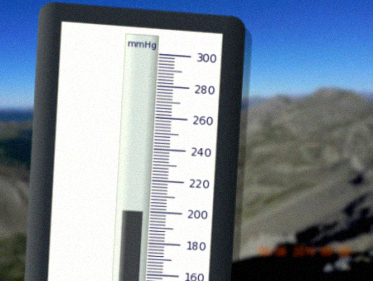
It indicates 200 mmHg
